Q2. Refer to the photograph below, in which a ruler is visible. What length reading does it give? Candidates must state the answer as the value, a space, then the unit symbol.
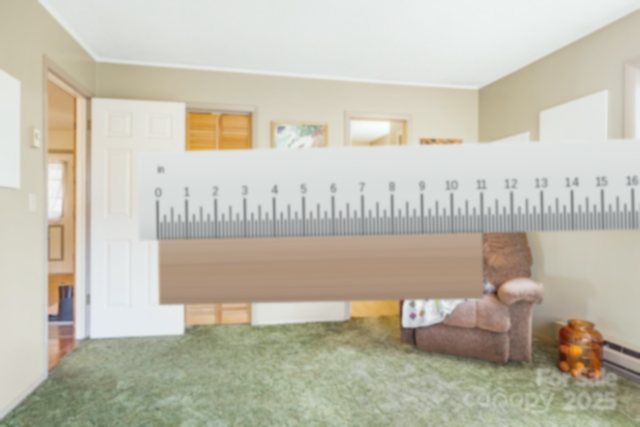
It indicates 11 in
